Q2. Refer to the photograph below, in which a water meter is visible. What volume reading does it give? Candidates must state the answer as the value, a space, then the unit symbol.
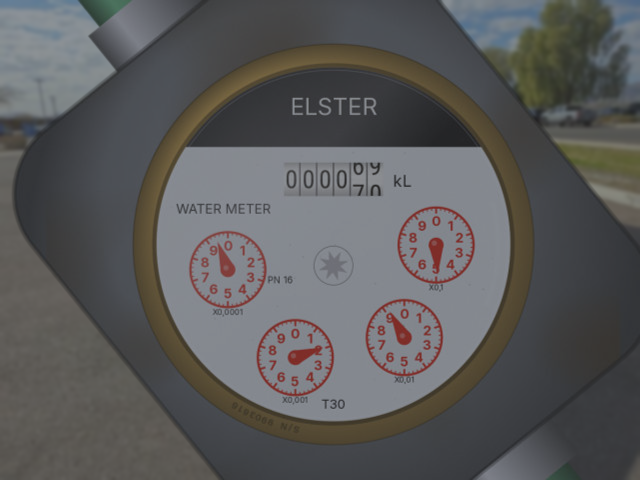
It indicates 69.4919 kL
